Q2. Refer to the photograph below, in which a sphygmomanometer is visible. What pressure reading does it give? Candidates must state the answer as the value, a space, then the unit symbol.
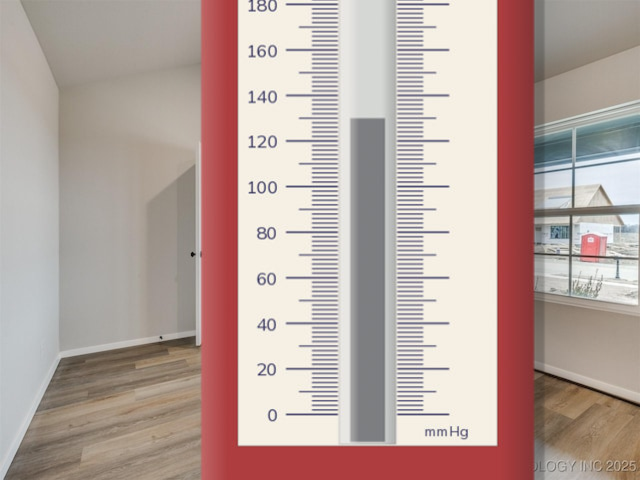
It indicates 130 mmHg
